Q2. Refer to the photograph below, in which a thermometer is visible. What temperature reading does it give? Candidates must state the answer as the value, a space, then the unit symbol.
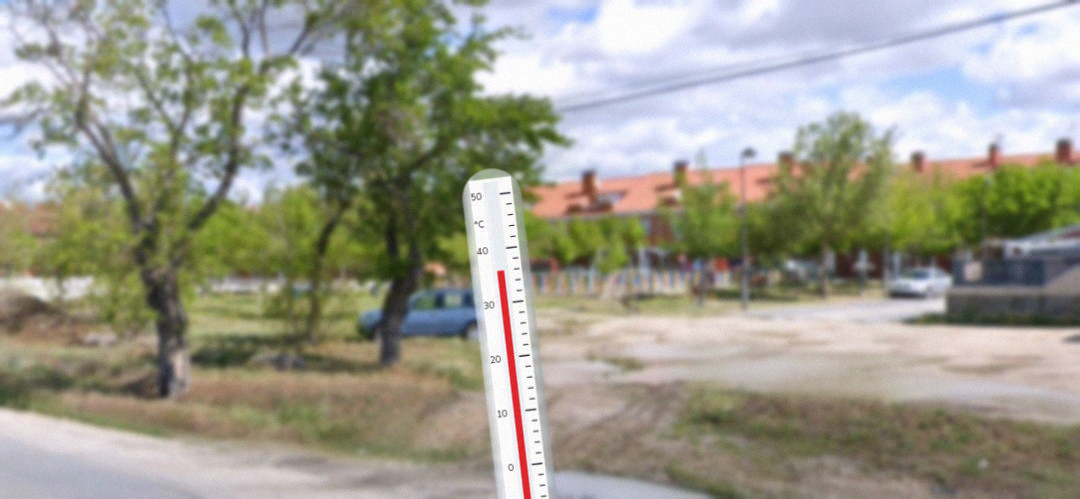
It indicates 36 °C
